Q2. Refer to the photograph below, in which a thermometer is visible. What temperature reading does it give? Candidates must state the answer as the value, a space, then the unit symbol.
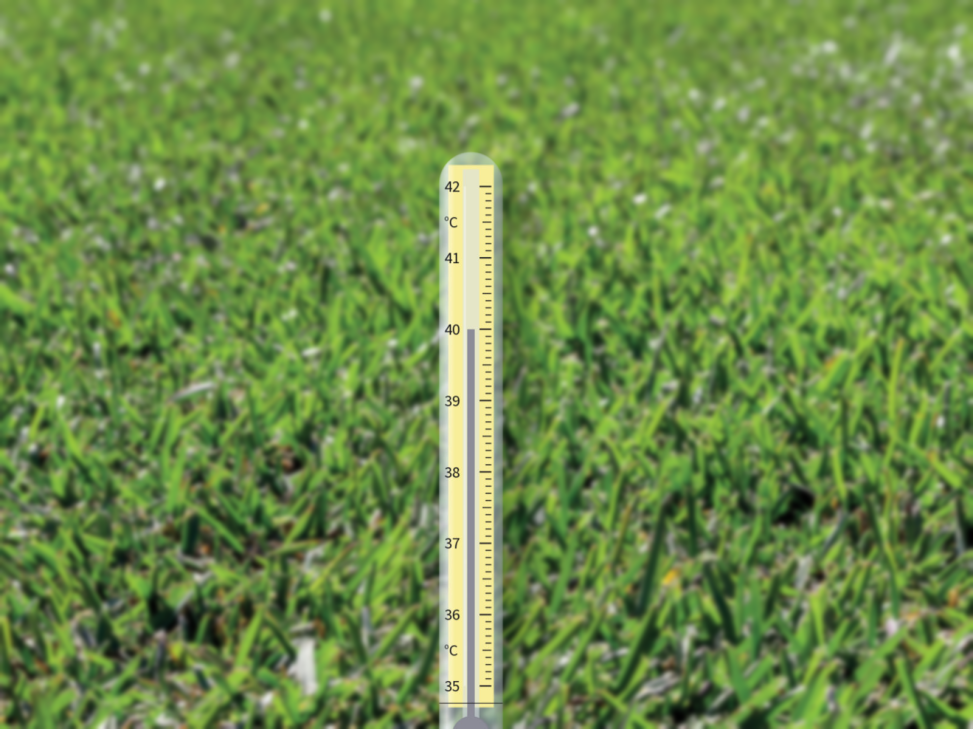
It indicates 40 °C
